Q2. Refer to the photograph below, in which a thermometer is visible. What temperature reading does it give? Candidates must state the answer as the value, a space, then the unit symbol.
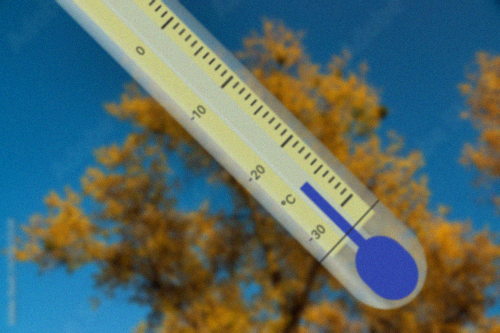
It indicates -25 °C
